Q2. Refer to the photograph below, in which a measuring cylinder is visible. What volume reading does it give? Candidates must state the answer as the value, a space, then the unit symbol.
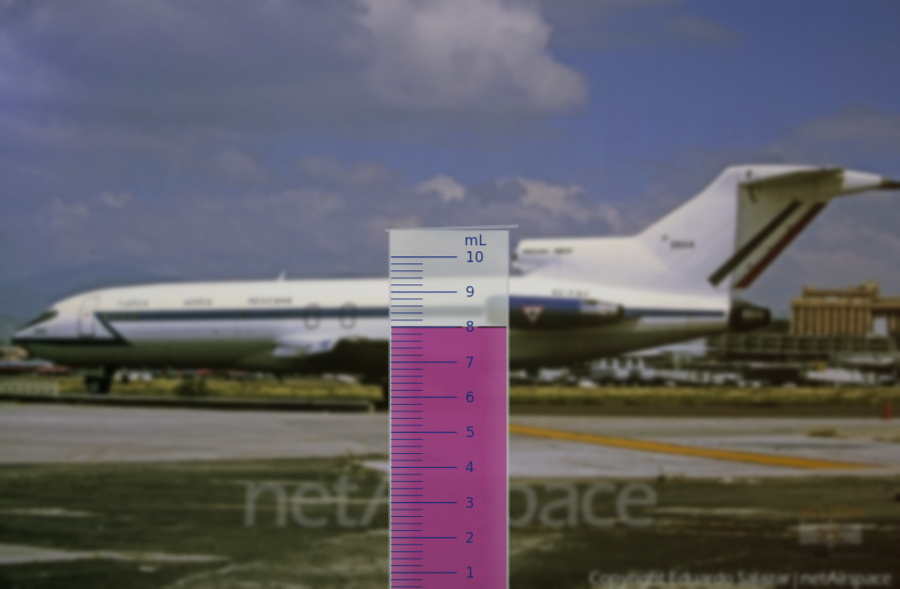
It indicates 8 mL
